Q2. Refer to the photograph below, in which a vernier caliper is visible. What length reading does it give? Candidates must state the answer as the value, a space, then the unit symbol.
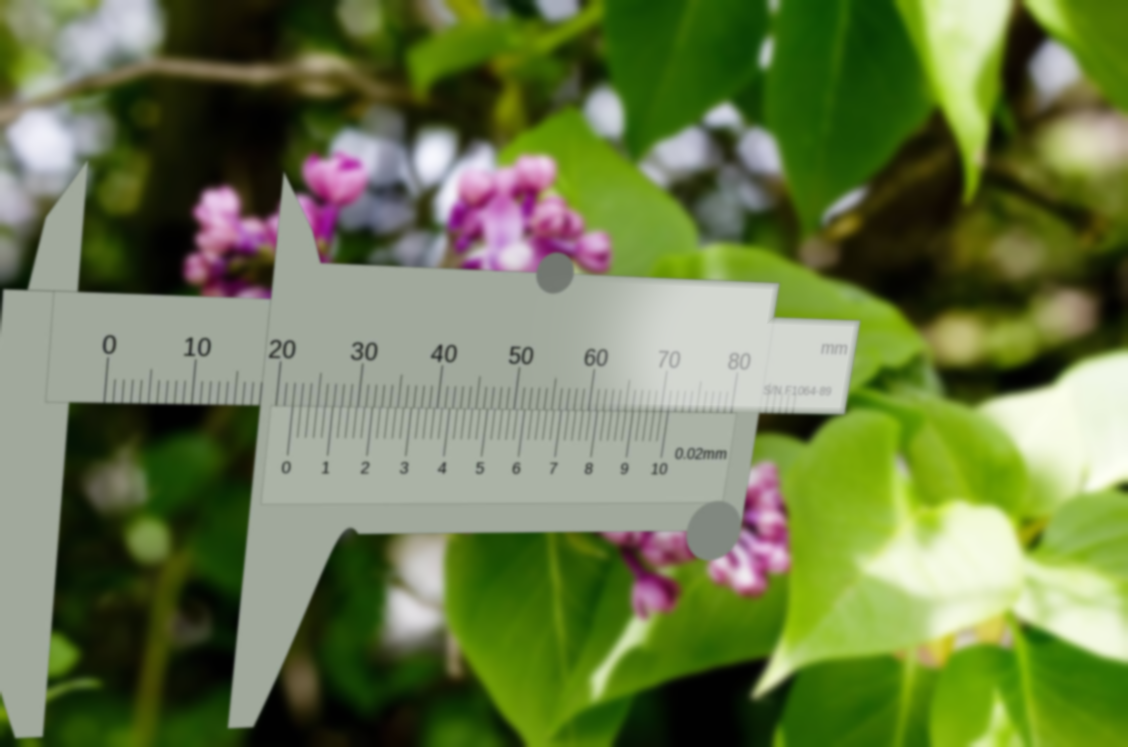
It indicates 22.0 mm
